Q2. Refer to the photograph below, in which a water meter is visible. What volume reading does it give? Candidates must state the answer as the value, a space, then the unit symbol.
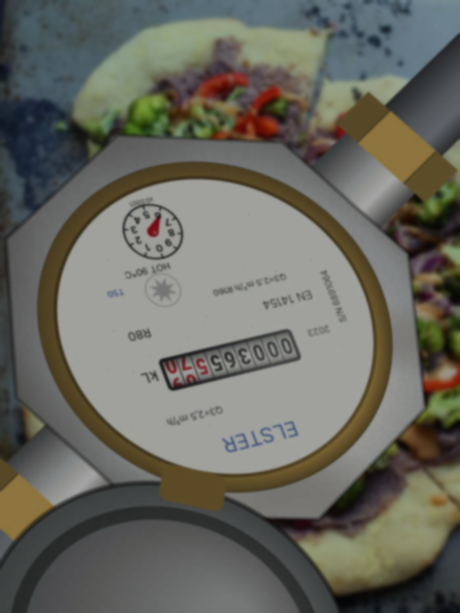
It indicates 365.5696 kL
